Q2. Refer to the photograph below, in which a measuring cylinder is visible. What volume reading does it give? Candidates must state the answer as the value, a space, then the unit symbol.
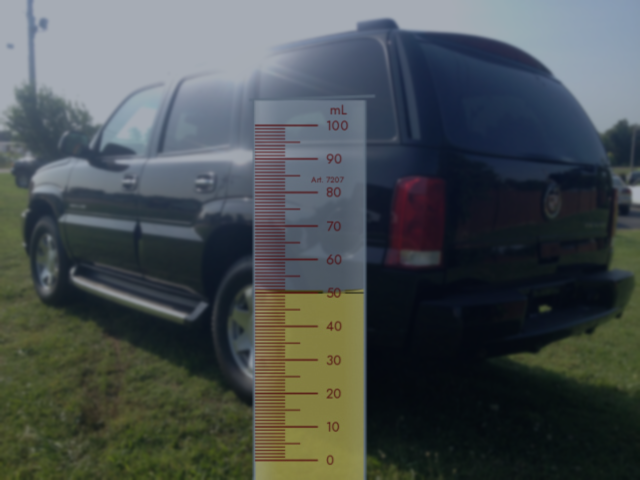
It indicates 50 mL
